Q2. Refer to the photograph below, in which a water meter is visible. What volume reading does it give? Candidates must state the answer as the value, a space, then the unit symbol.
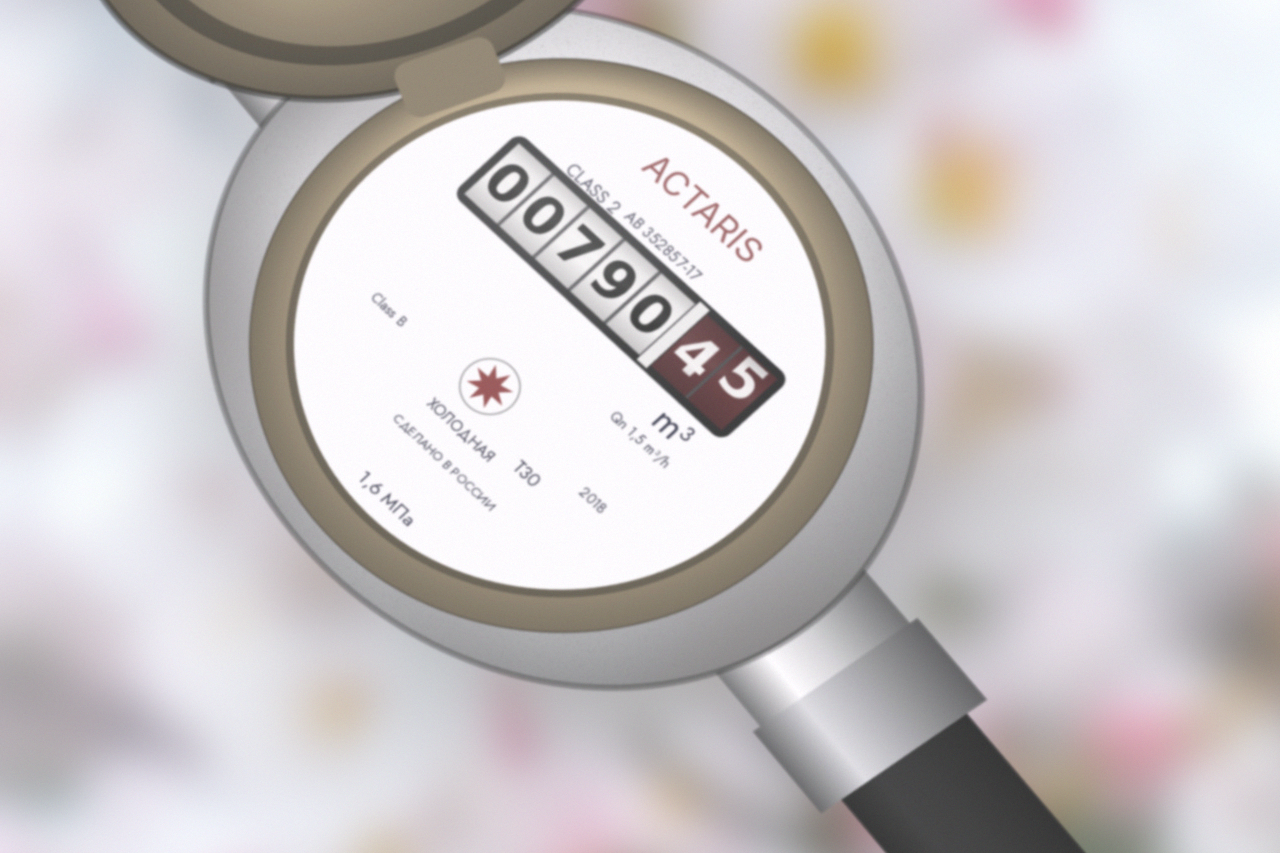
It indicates 790.45 m³
